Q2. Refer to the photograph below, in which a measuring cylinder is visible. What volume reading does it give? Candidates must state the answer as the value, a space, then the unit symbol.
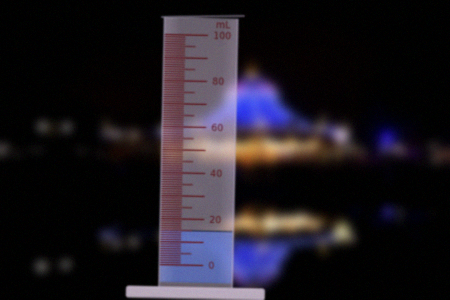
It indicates 15 mL
